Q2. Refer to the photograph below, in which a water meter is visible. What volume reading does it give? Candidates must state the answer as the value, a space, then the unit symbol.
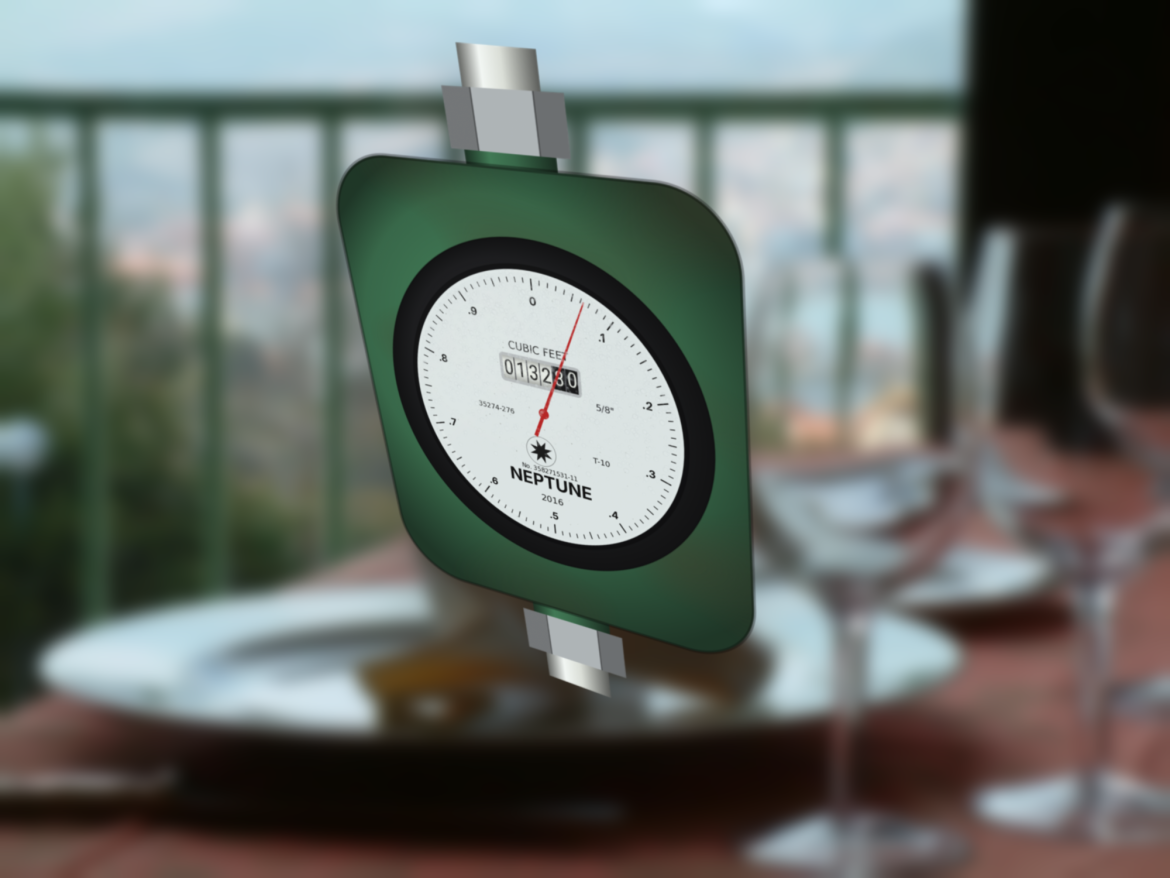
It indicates 13280.06 ft³
